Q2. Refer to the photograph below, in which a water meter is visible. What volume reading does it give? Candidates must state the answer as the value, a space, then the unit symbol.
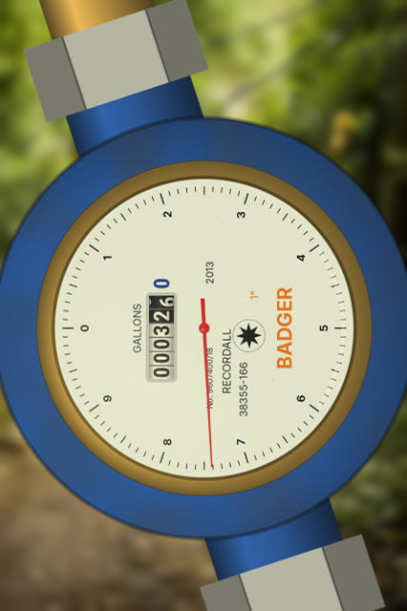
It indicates 3257.4 gal
